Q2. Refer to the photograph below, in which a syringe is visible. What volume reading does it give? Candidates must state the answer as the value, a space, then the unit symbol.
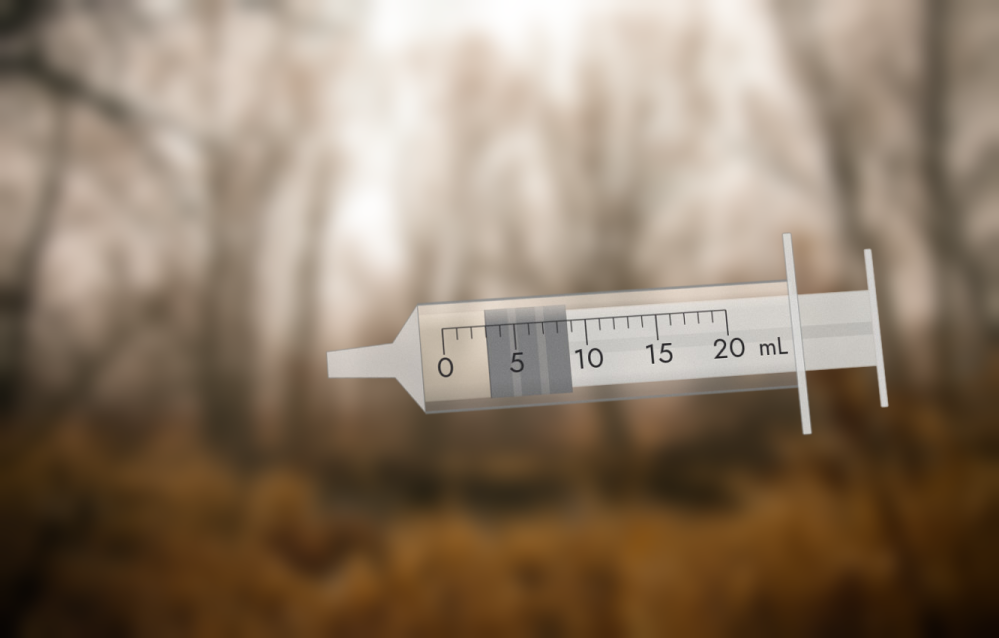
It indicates 3 mL
